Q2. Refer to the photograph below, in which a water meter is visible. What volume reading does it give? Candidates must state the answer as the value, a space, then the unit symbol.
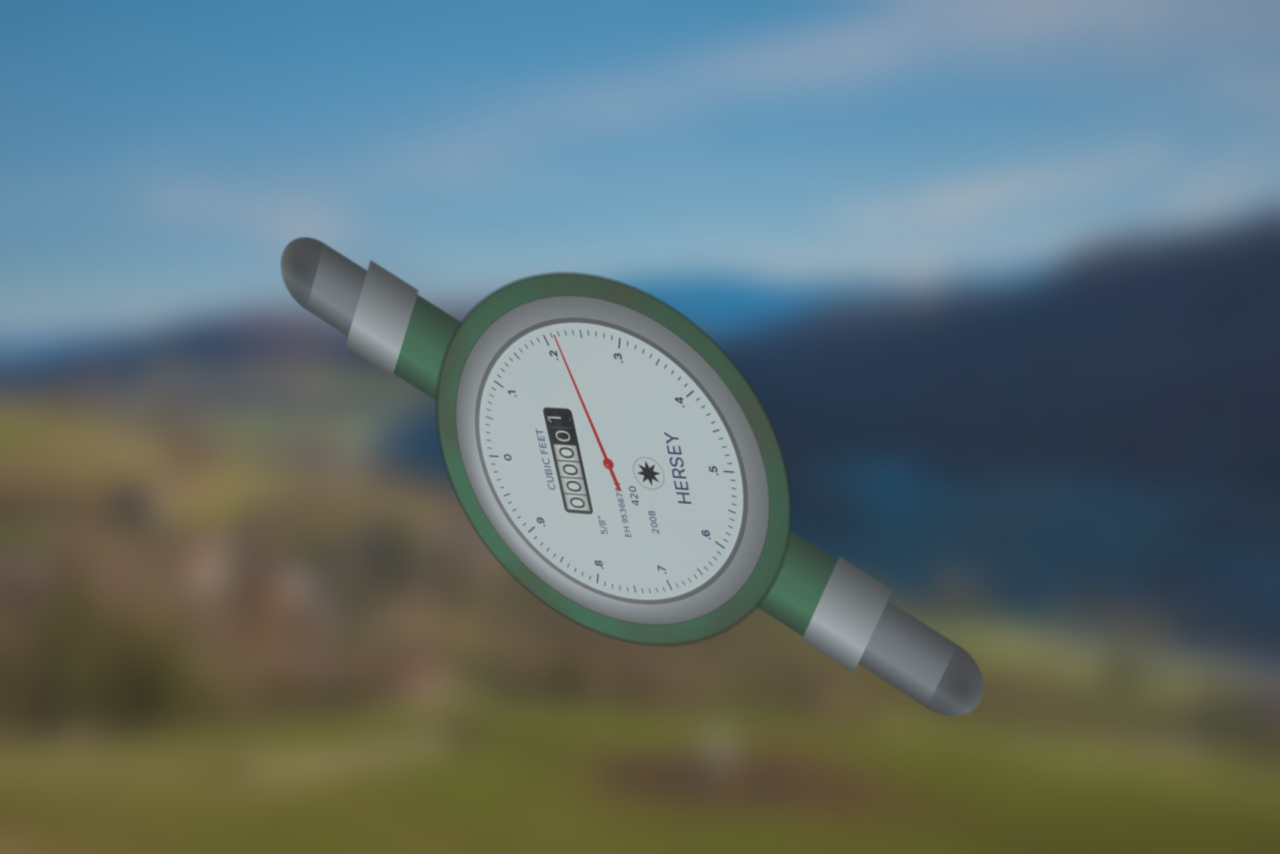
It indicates 1.21 ft³
